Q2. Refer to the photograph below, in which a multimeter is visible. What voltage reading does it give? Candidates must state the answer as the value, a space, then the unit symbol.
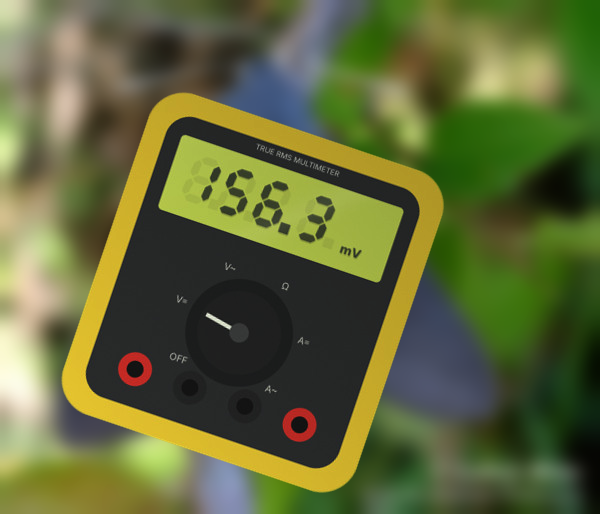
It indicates 156.3 mV
